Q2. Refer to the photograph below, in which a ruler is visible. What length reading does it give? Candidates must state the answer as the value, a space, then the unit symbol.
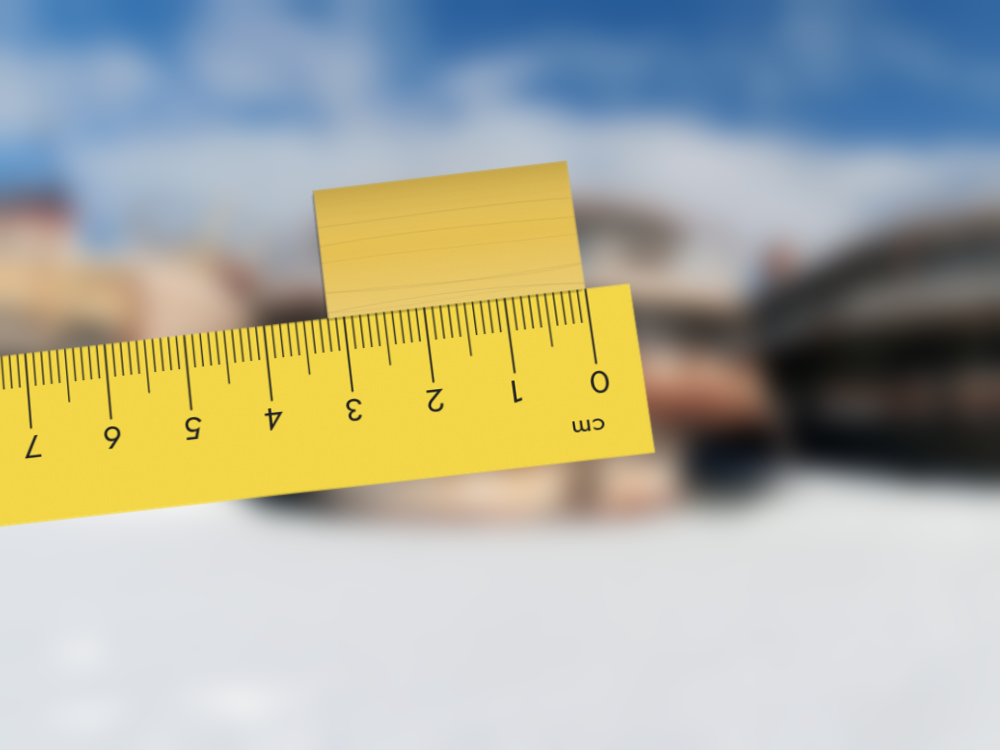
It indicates 3.2 cm
